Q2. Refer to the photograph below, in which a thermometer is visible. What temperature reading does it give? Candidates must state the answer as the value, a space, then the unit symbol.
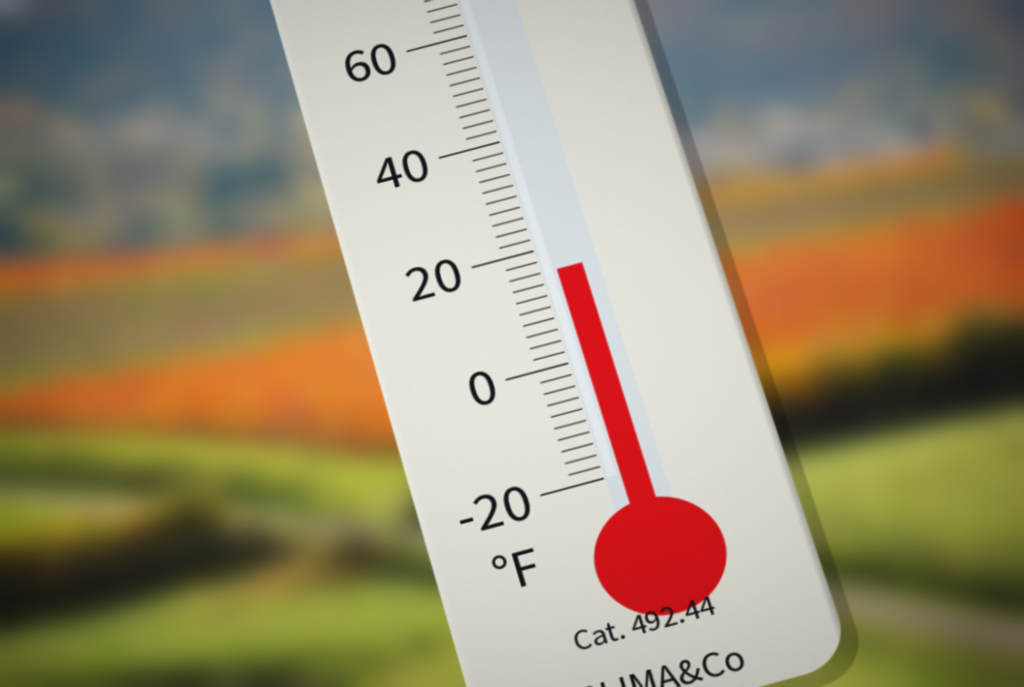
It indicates 16 °F
